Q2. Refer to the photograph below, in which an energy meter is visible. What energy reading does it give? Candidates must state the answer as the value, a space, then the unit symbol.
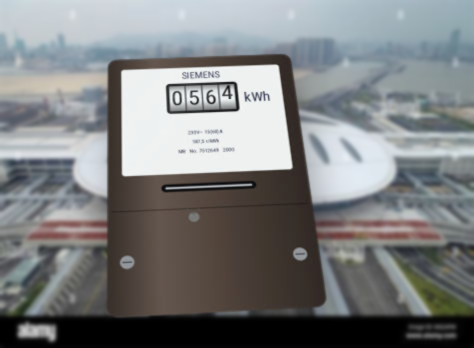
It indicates 564 kWh
